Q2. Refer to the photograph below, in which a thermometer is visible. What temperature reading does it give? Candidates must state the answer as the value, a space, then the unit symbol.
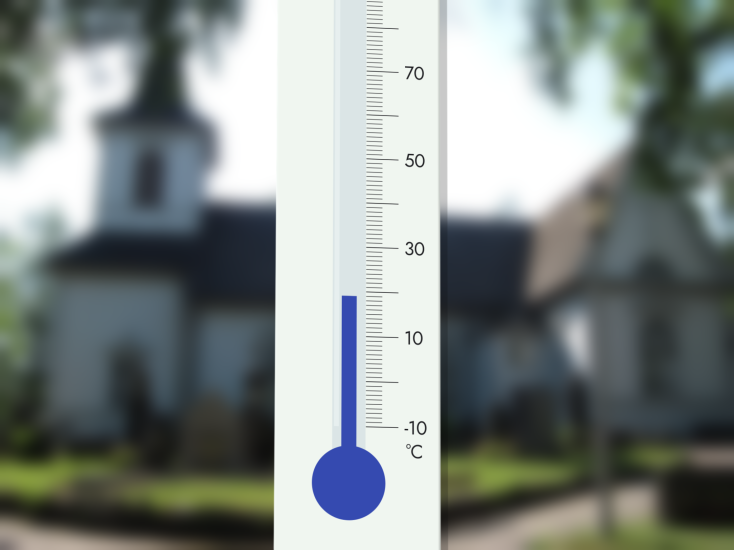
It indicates 19 °C
